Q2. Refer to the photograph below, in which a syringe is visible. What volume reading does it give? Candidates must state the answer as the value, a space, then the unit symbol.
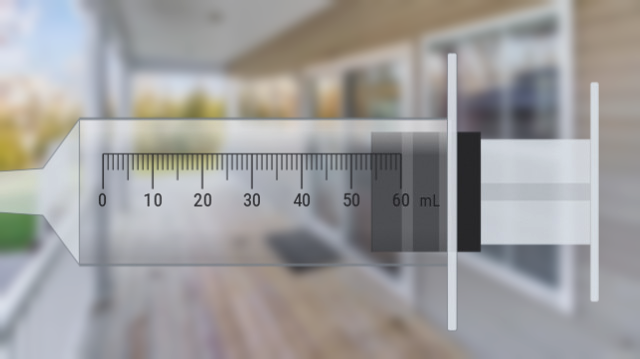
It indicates 54 mL
